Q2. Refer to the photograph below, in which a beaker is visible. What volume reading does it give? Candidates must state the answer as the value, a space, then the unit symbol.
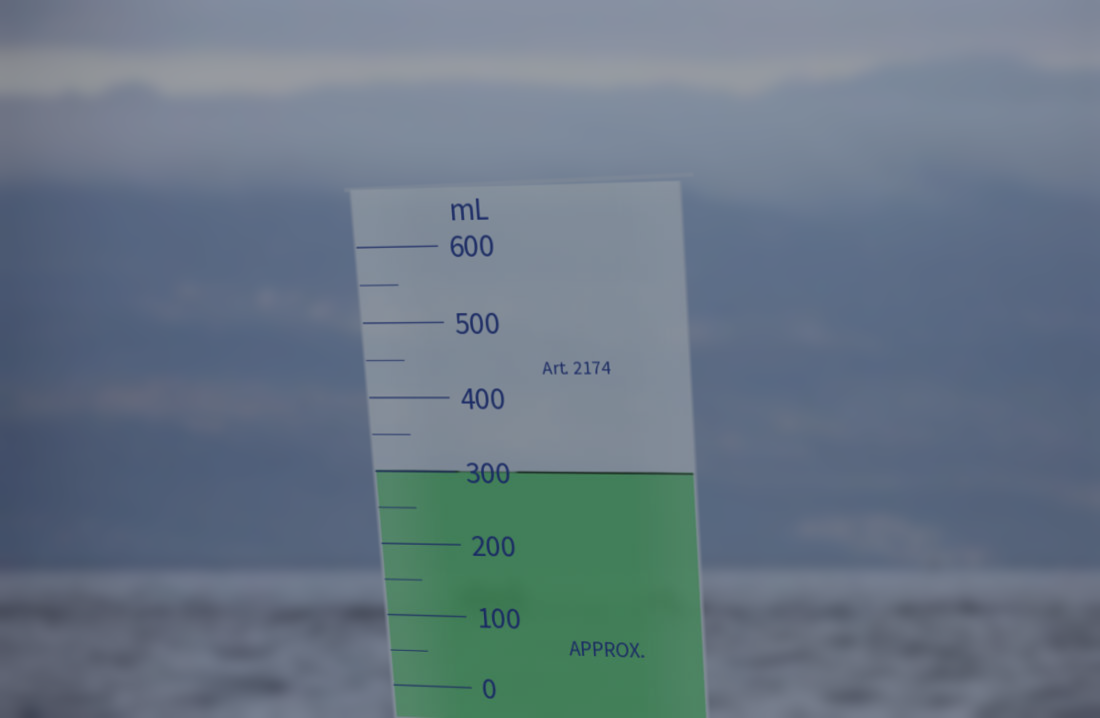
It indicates 300 mL
